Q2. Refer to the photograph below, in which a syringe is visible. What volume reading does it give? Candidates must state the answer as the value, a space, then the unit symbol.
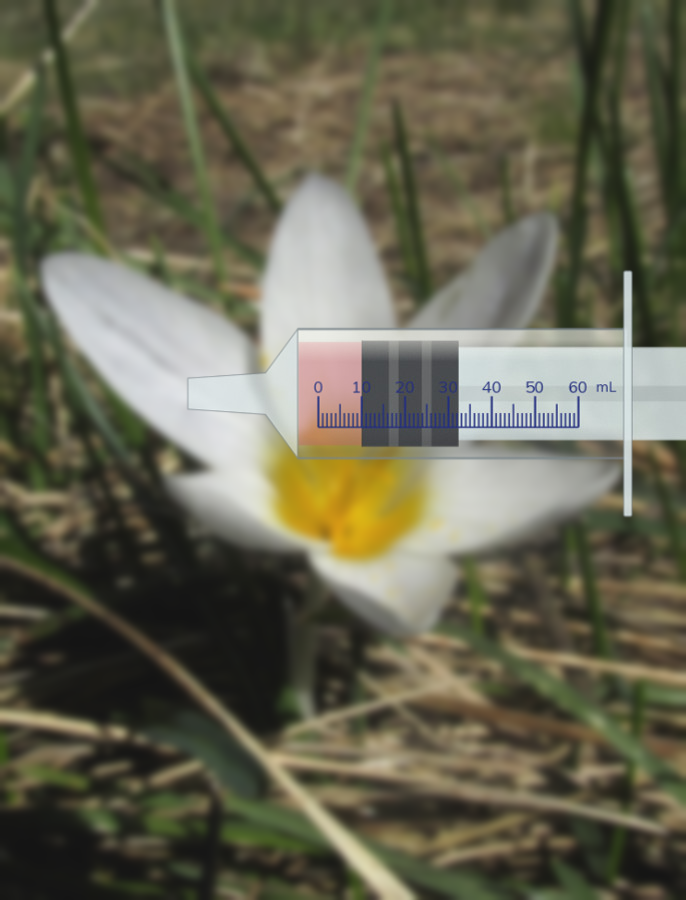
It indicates 10 mL
